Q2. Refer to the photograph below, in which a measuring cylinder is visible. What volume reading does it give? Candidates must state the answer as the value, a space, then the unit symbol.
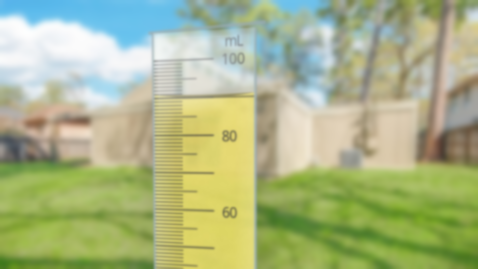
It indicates 90 mL
